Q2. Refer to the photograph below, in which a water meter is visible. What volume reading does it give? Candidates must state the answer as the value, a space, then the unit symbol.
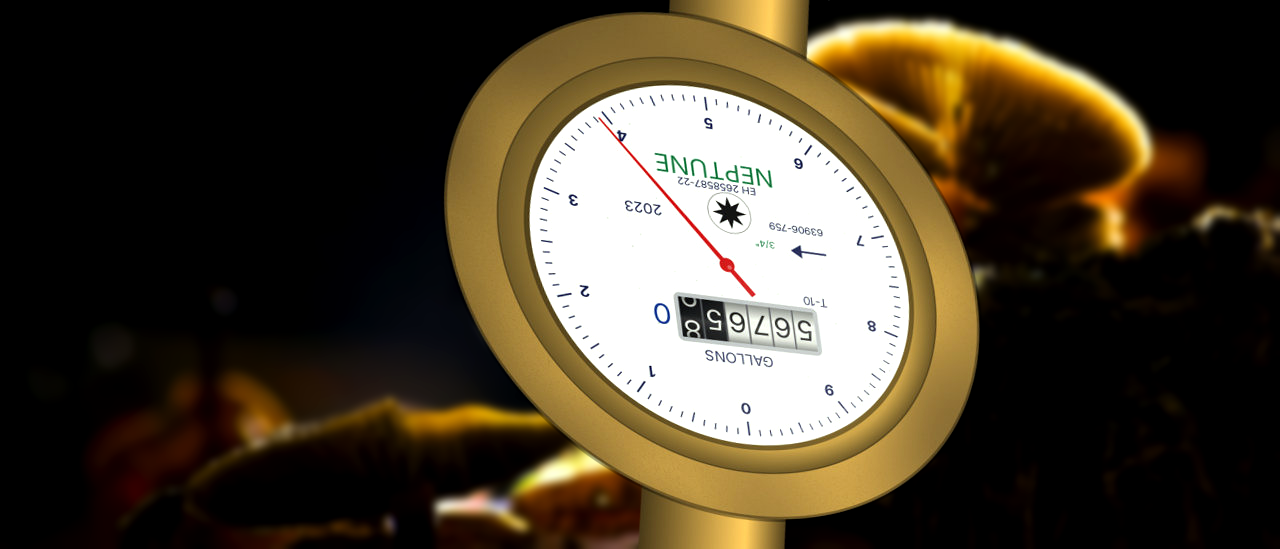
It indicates 5676583.9 gal
